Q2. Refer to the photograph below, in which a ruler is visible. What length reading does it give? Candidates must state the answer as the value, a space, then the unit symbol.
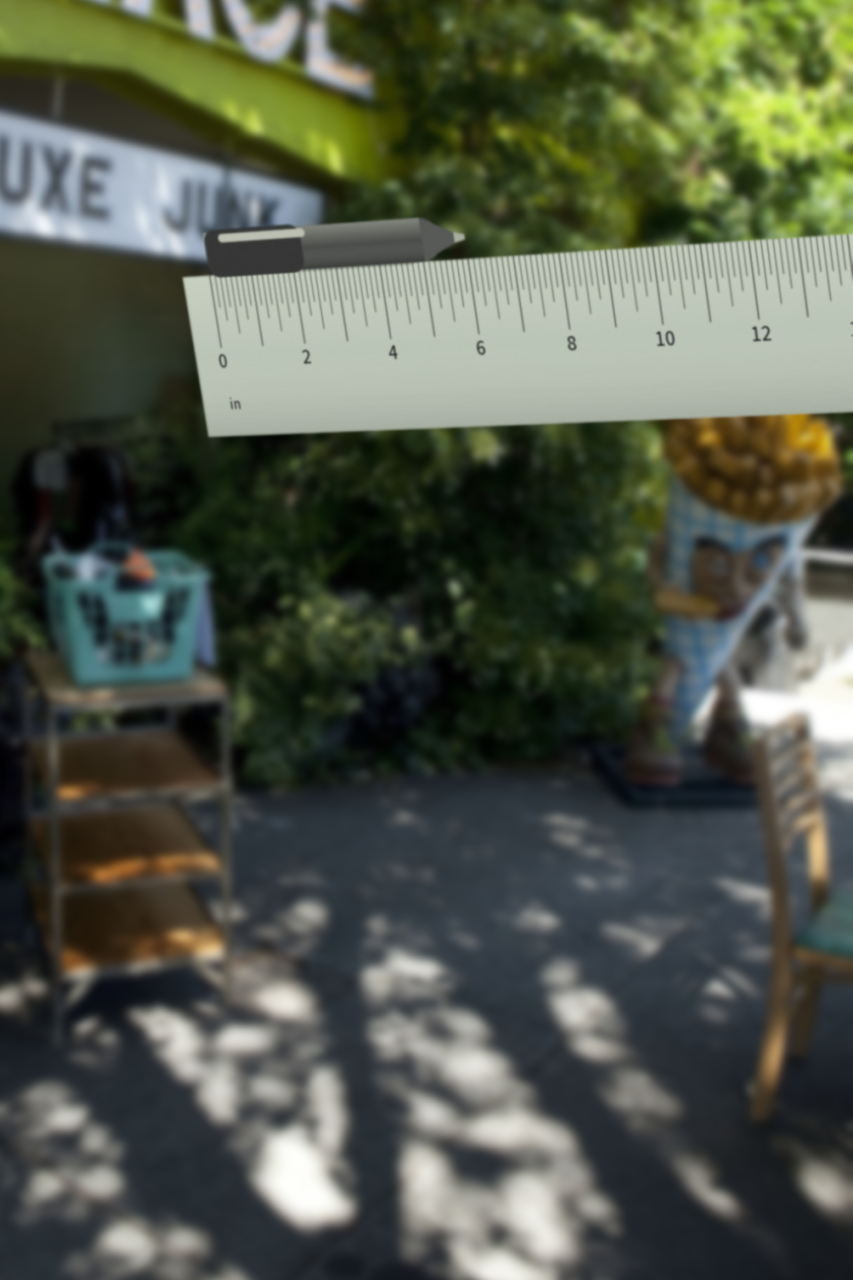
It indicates 6 in
